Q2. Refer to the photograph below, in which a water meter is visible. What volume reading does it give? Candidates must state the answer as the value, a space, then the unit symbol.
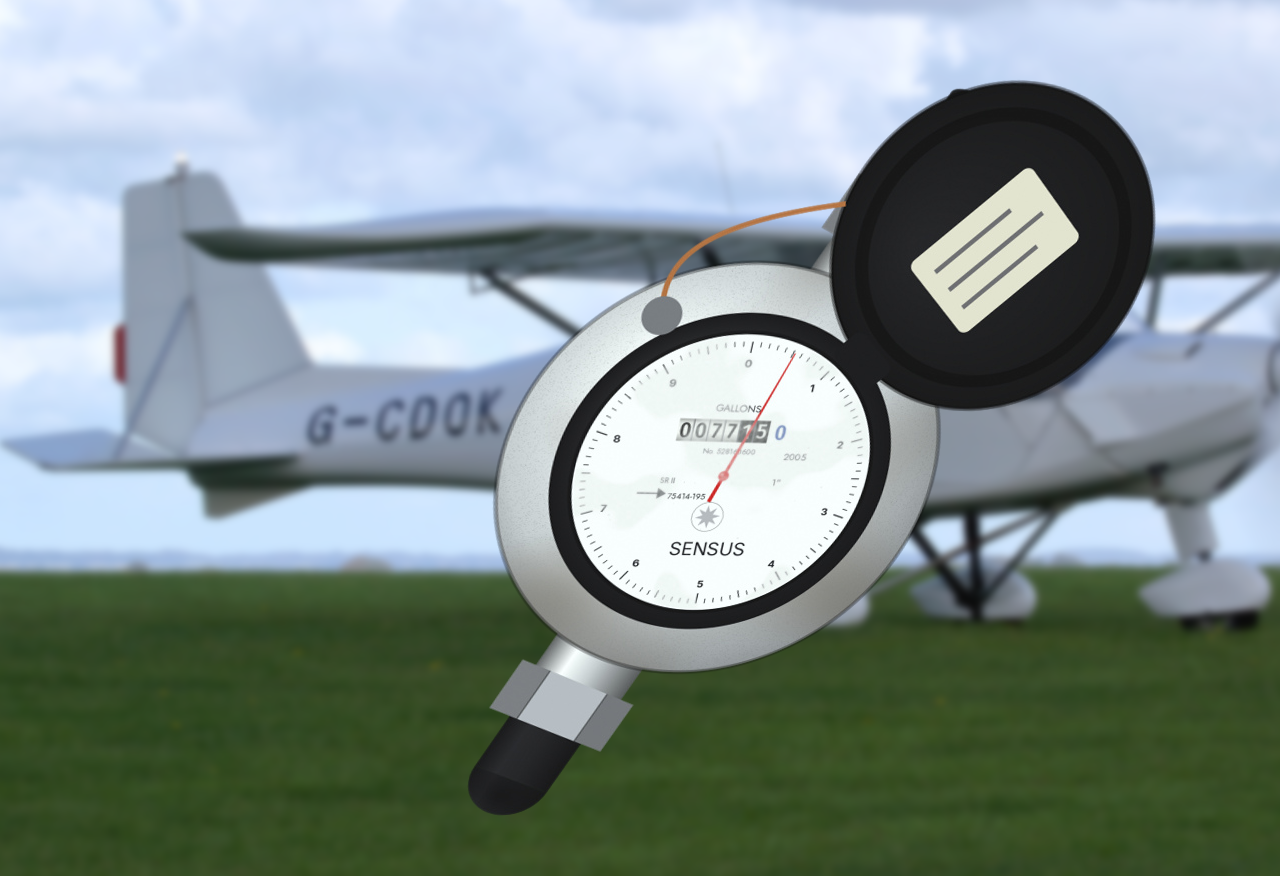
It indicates 77150.5 gal
